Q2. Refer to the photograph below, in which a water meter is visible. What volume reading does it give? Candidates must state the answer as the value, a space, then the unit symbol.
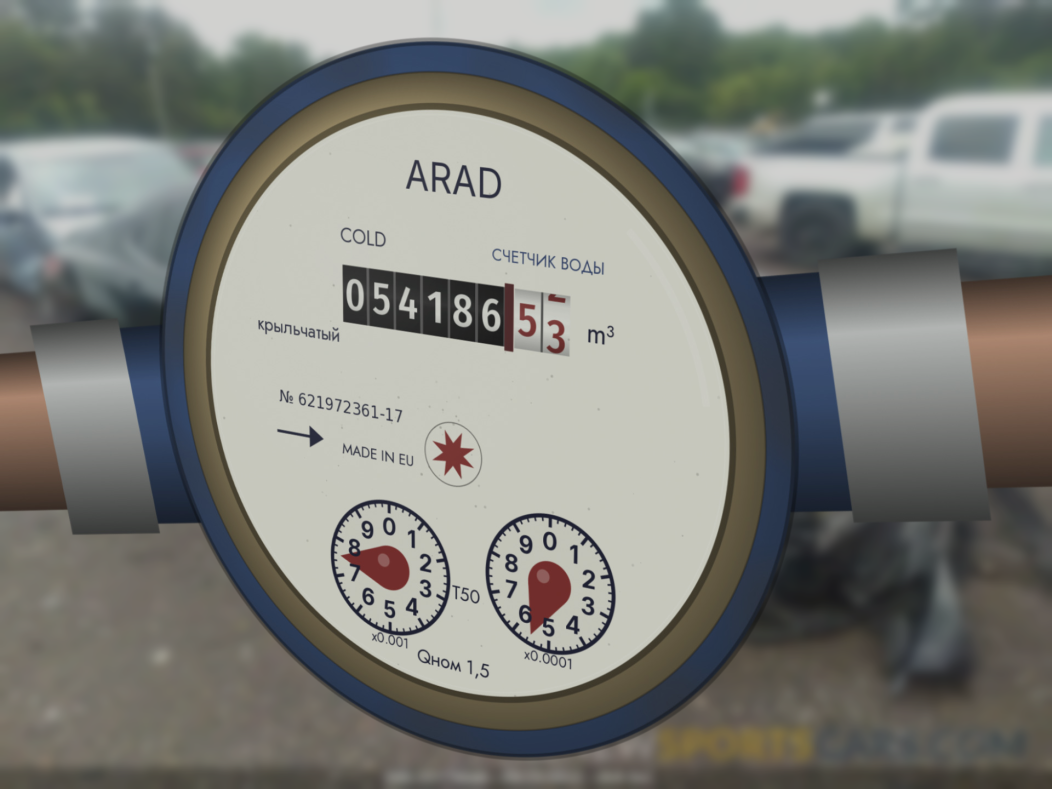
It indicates 54186.5275 m³
